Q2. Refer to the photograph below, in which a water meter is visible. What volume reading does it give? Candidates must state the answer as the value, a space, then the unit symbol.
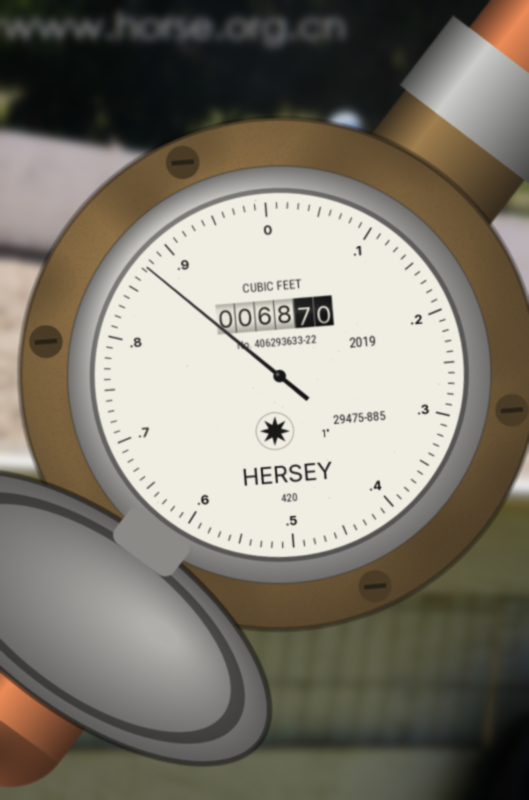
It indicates 6869.87 ft³
